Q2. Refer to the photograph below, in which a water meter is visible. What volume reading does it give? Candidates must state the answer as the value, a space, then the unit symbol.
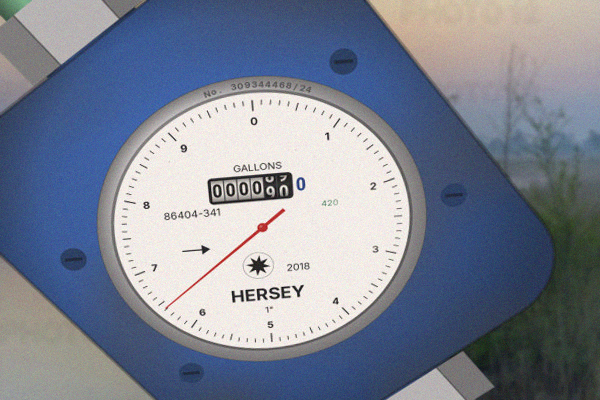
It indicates 896.4 gal
